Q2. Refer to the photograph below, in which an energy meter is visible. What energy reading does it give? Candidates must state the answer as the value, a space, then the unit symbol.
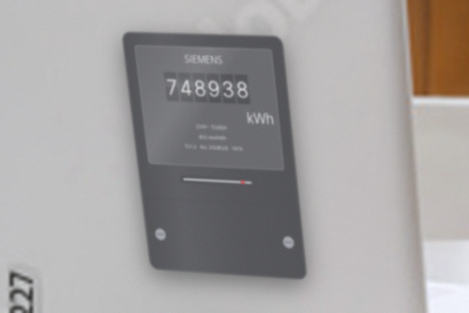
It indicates 748938 kWh
